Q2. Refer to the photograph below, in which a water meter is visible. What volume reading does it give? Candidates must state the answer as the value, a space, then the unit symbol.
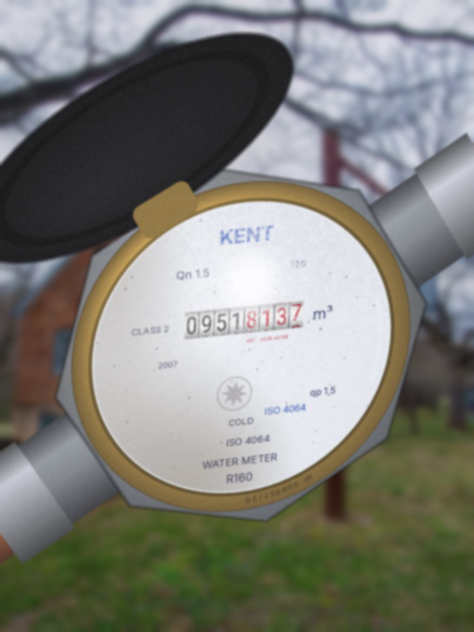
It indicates 951.8137 m³
